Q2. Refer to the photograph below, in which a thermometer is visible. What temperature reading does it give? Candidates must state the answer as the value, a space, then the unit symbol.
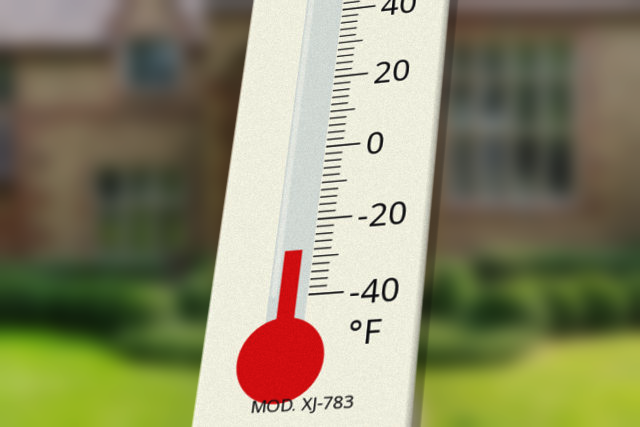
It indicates -28 °F
